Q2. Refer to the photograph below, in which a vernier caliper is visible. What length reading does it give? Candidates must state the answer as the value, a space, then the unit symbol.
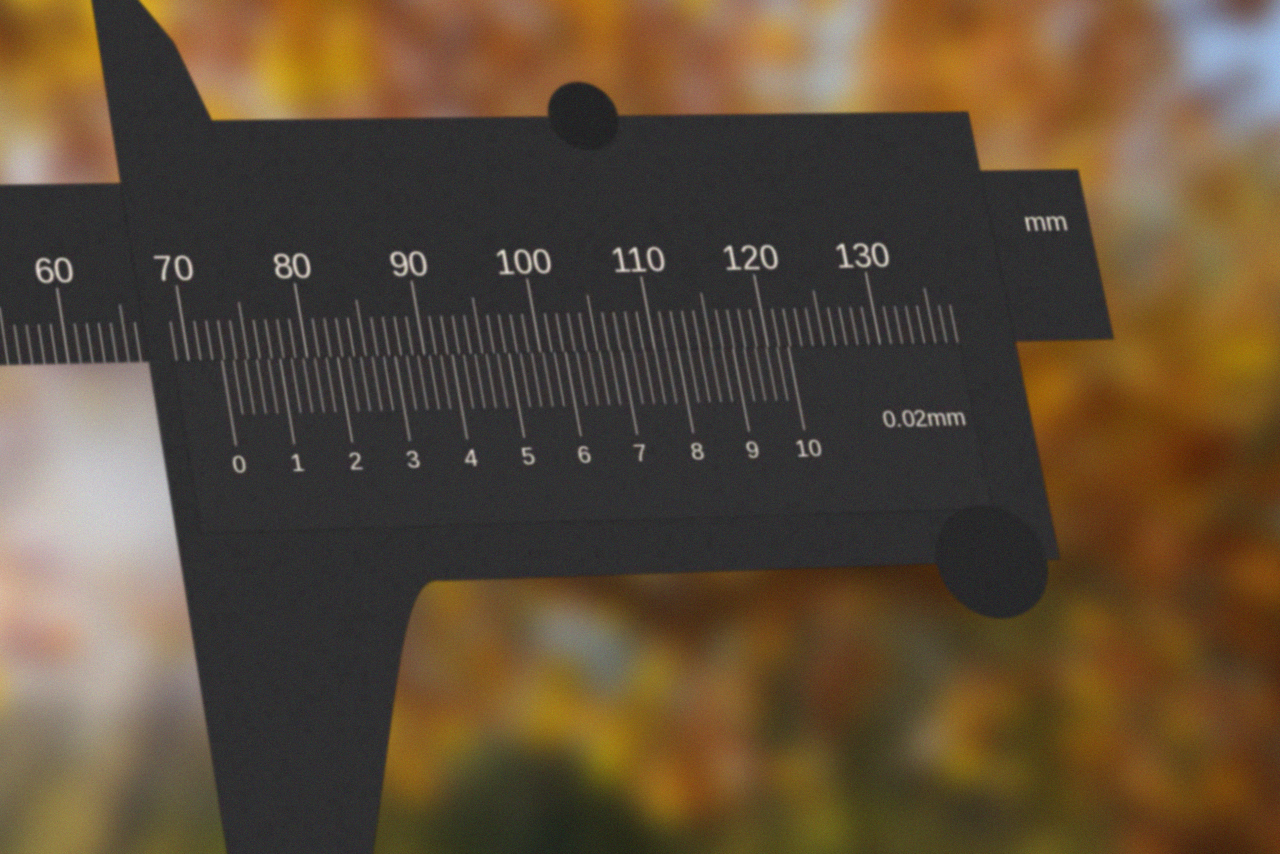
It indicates 72.8 mm
